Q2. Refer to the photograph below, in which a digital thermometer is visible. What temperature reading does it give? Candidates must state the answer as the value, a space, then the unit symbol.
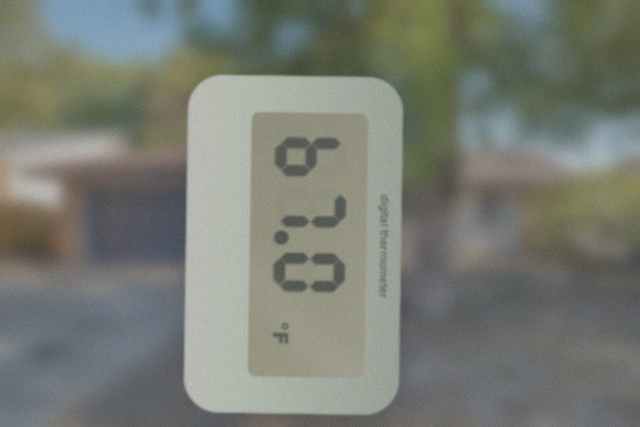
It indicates 67.0 °F
